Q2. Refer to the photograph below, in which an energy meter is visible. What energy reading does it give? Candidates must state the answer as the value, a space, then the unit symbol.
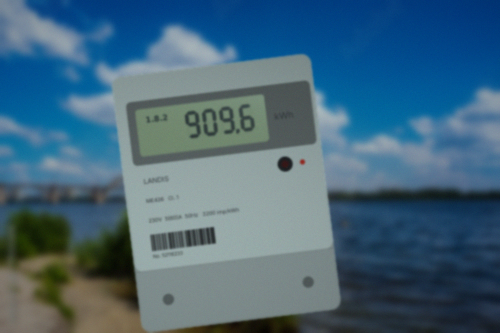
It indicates 909.6 kWh
